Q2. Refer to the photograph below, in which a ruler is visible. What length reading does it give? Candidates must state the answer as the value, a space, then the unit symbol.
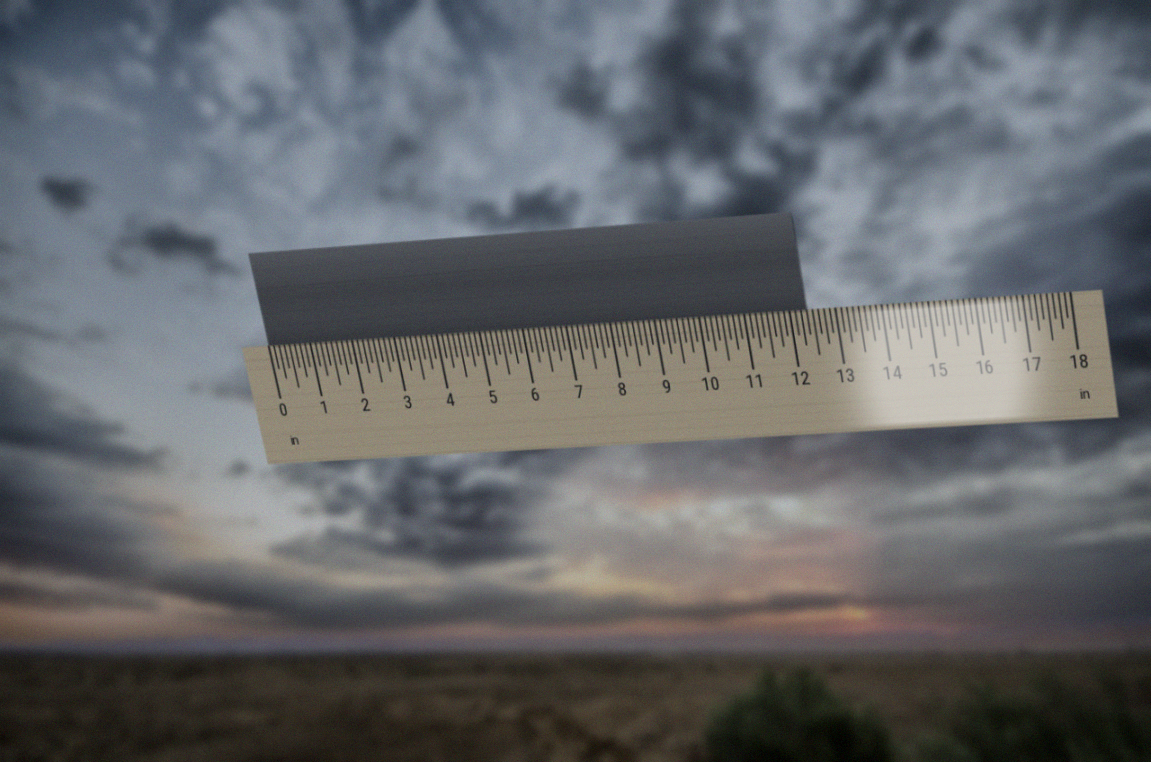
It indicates 12.375 in
